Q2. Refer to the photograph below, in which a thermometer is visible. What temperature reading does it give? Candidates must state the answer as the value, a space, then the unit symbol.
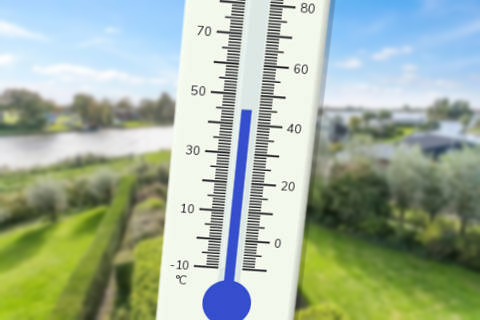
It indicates 45 °C
